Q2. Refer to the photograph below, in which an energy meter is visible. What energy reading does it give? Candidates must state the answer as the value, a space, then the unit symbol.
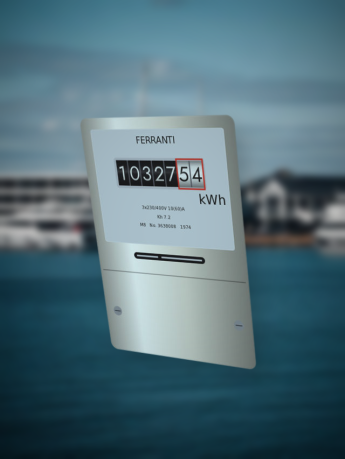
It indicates 10327.54 kWh
